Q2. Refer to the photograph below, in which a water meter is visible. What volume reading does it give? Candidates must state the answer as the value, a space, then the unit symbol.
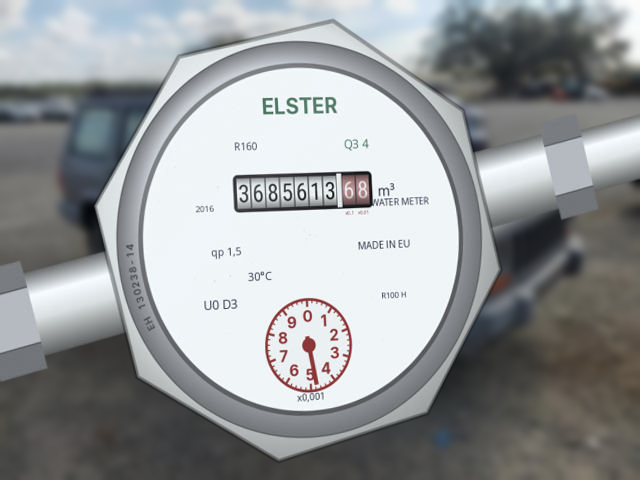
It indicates 3685613.684 m³
